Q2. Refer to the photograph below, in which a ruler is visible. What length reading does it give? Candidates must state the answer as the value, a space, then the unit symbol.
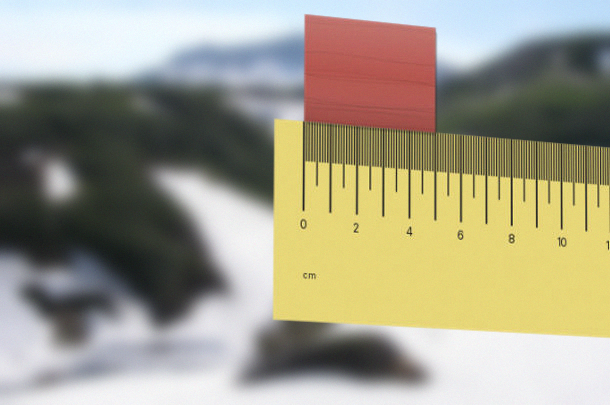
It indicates 5 cm
